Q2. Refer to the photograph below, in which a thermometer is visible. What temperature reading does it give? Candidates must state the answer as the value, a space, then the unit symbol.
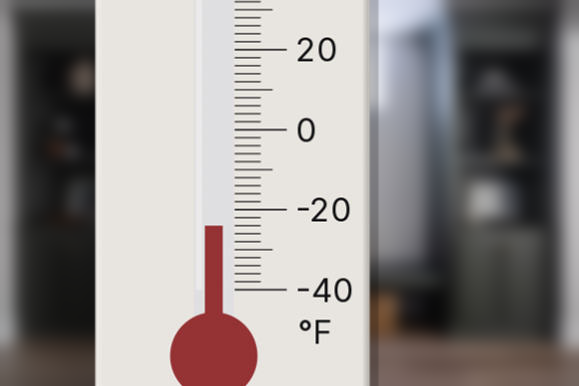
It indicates -24 °F
